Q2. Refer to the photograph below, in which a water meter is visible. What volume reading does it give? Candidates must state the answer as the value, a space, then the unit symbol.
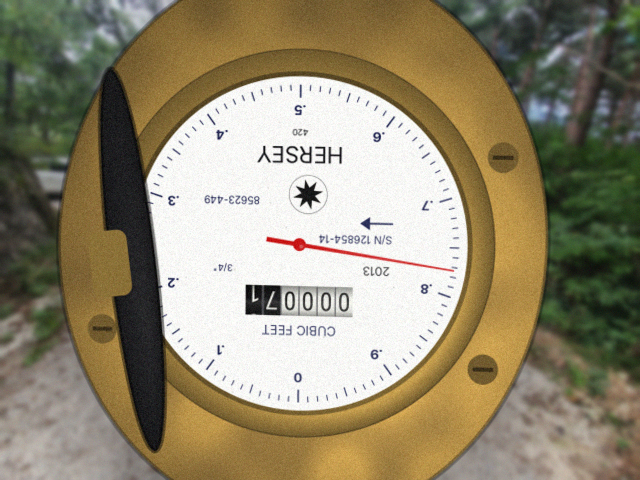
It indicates 70.77 ft³
